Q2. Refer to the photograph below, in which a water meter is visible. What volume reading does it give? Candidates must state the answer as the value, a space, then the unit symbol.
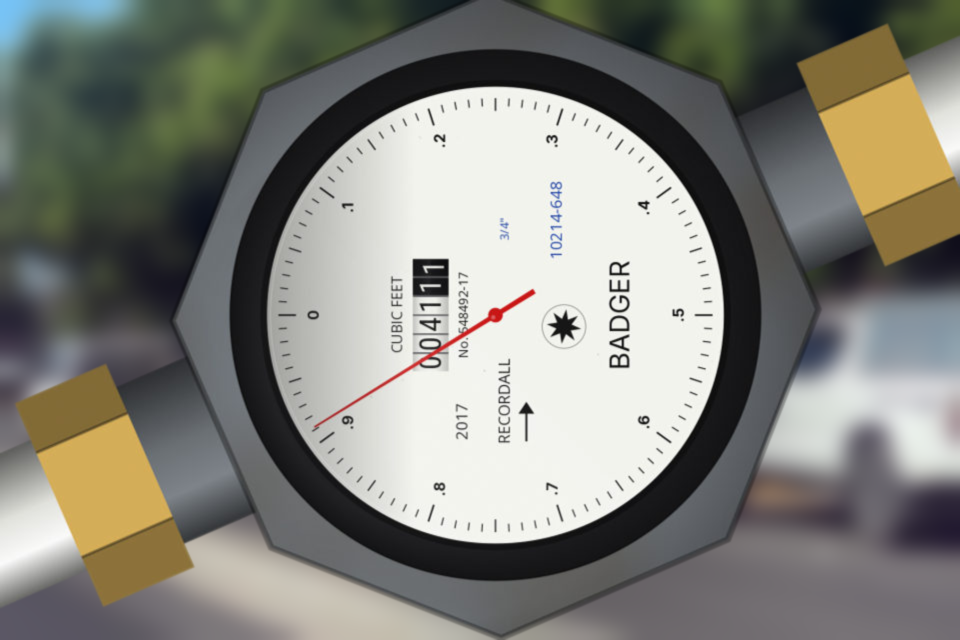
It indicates 4110.91 ft³
